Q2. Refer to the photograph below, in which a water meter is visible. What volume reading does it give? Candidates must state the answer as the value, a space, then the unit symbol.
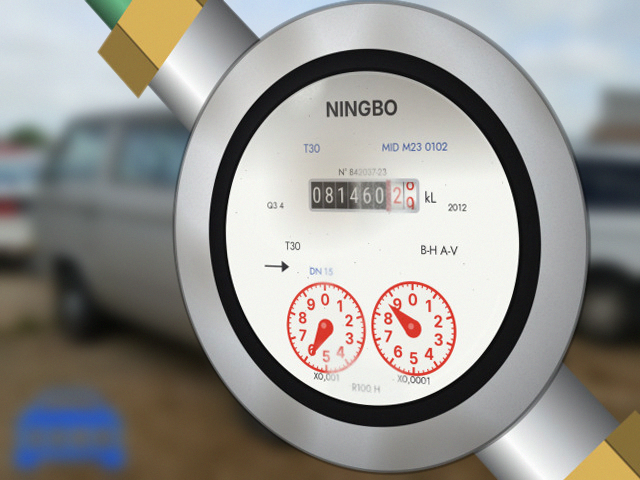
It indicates 81460.2858 kL
